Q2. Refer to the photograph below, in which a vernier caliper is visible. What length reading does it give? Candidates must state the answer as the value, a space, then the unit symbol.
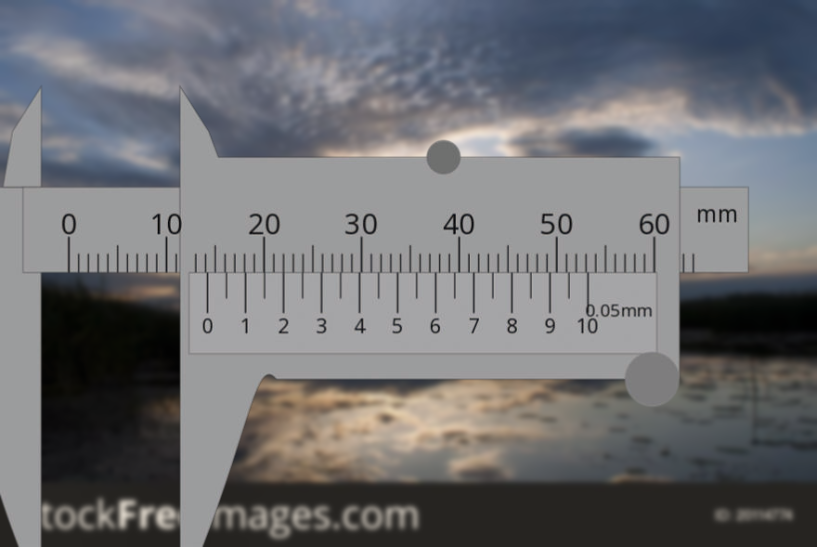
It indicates 14.2 mm
